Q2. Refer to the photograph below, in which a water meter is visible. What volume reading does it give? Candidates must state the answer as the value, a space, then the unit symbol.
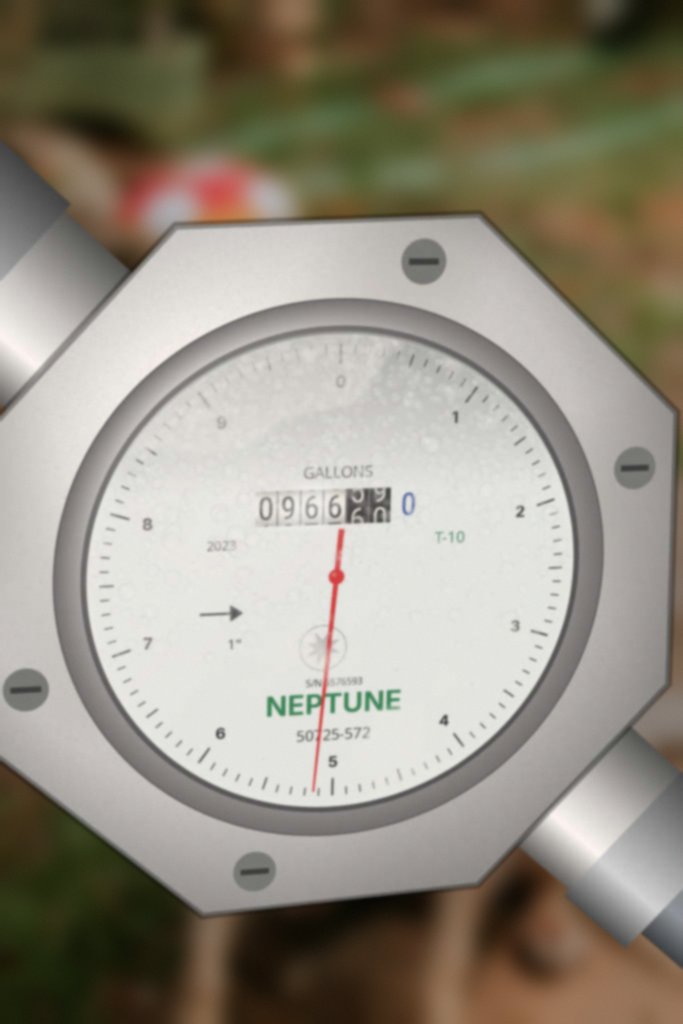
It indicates 966595.1 gal
